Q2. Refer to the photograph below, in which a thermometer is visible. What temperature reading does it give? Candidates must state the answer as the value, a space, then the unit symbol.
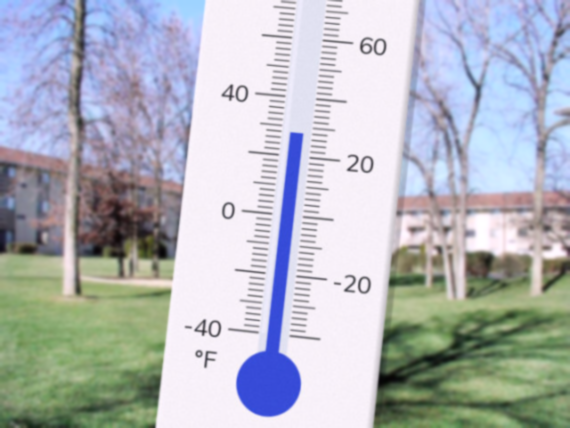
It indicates 28 °F
